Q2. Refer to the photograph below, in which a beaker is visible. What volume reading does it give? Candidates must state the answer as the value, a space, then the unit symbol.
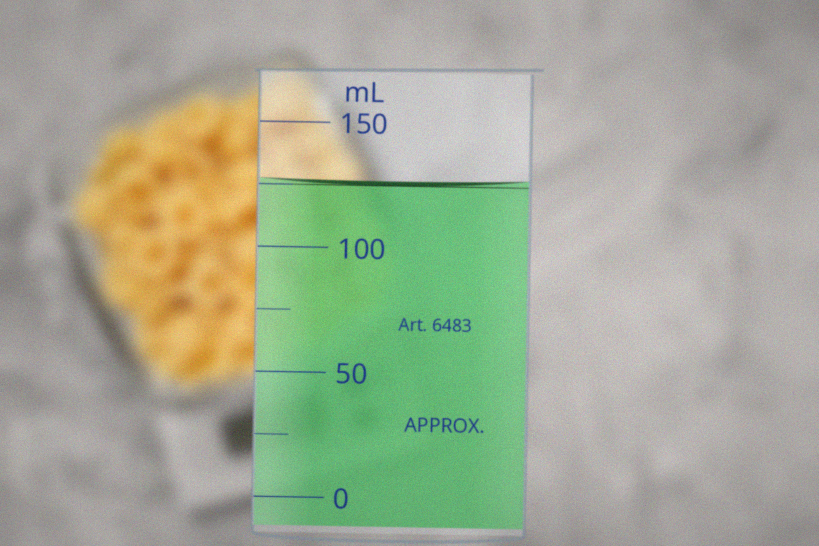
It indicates 125 mL
